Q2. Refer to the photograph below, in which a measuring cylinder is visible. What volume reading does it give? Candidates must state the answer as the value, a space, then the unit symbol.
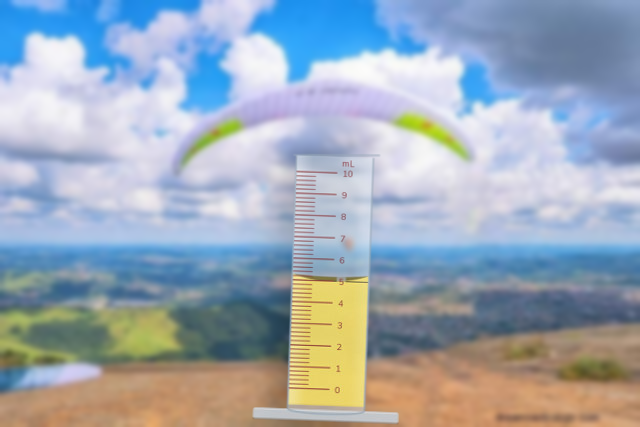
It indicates 5 mL
